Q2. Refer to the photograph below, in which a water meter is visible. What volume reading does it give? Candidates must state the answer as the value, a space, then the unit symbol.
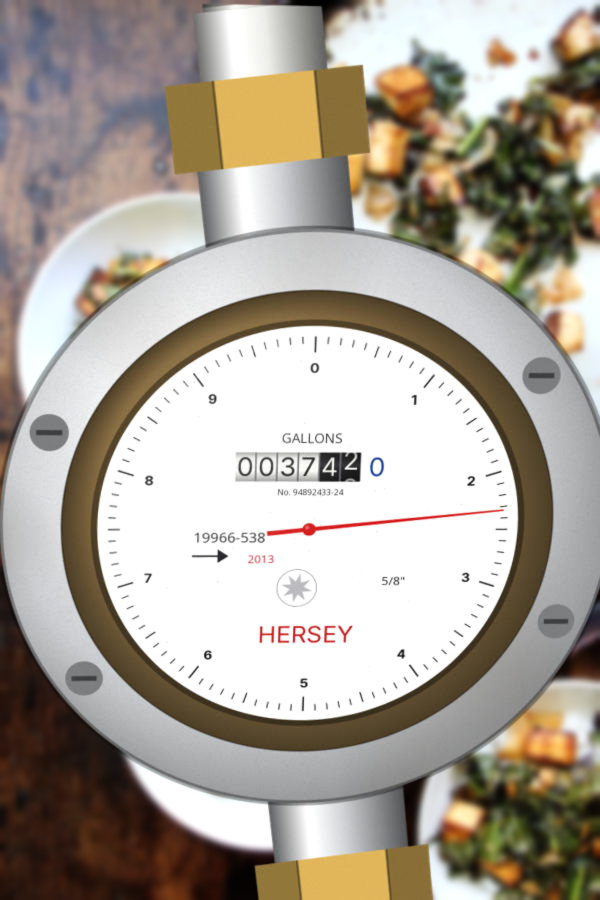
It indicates 37422.3 gal
